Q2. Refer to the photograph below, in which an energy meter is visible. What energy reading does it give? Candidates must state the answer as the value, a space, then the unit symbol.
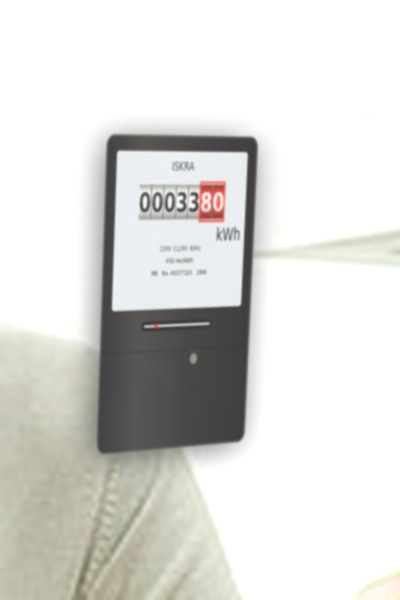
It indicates 33.80 kWh
